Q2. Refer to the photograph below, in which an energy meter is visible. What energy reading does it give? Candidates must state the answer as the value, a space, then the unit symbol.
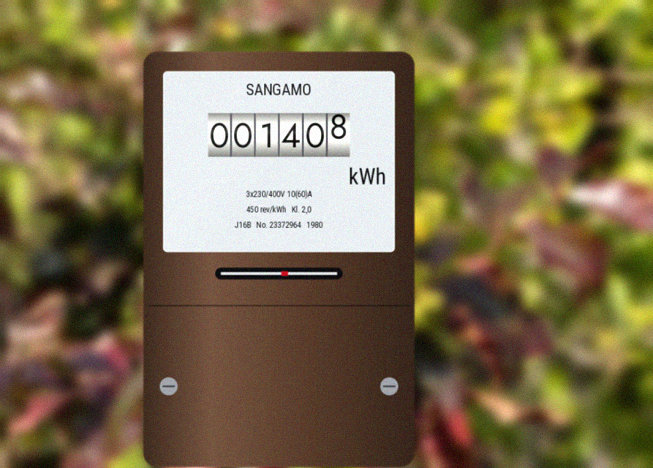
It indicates 1408 kWh
